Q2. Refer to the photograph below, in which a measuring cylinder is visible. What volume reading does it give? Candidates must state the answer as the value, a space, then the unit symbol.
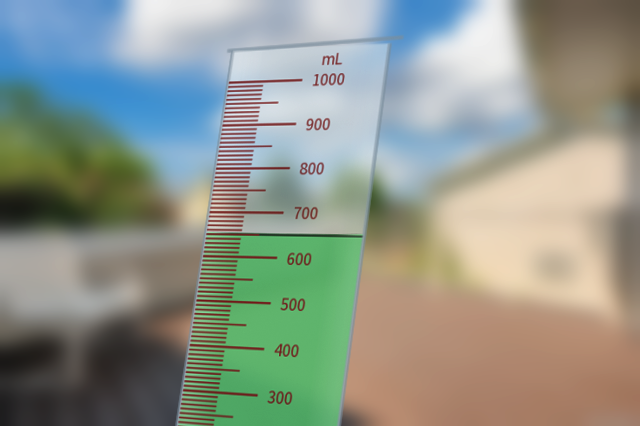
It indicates 650 mL
